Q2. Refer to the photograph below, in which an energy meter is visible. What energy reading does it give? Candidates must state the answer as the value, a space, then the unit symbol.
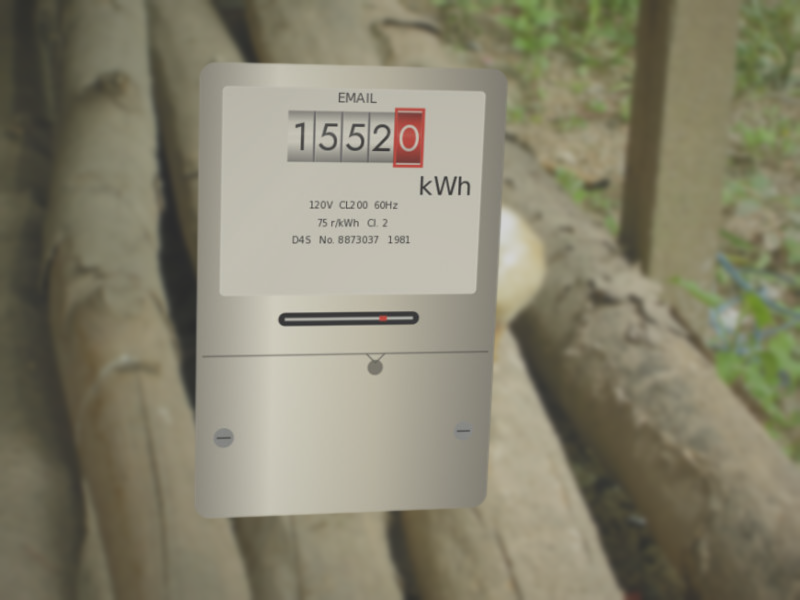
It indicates 1552.0 kWh
